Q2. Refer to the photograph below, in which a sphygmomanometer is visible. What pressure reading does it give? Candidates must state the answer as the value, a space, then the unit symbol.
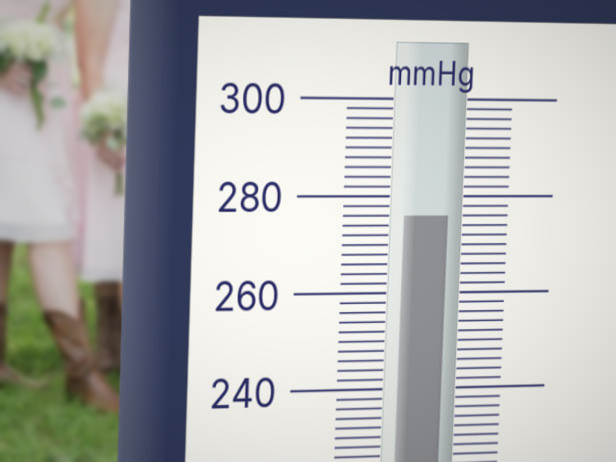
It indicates 276 mmHg
